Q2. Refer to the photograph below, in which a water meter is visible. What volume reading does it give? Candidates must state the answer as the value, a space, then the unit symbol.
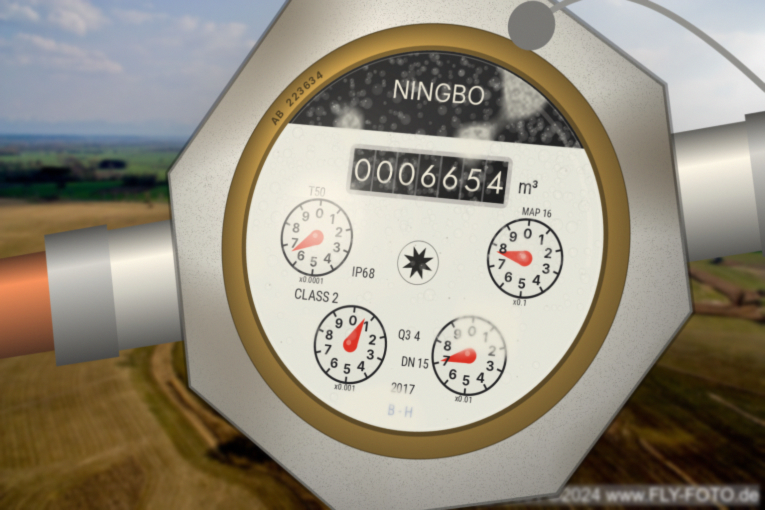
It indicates 6654.7706 m³
